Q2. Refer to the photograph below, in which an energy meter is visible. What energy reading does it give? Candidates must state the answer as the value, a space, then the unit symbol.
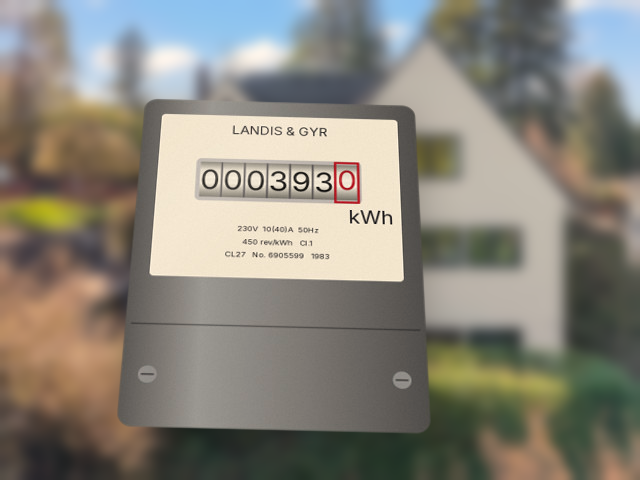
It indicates 393.0 kWh
